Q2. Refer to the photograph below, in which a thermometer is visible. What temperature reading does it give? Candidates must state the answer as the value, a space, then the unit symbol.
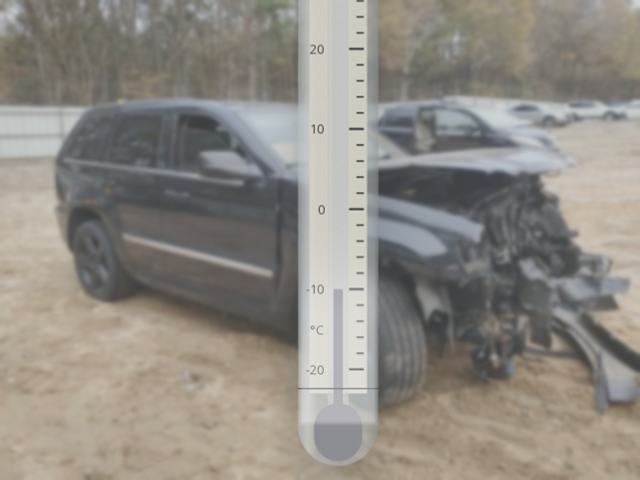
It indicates -10 °C
